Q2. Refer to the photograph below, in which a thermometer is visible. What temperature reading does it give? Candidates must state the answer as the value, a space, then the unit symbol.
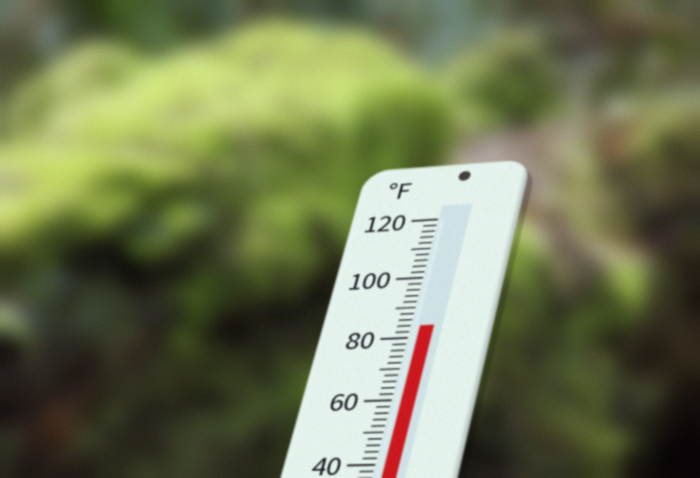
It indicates 84 °F
